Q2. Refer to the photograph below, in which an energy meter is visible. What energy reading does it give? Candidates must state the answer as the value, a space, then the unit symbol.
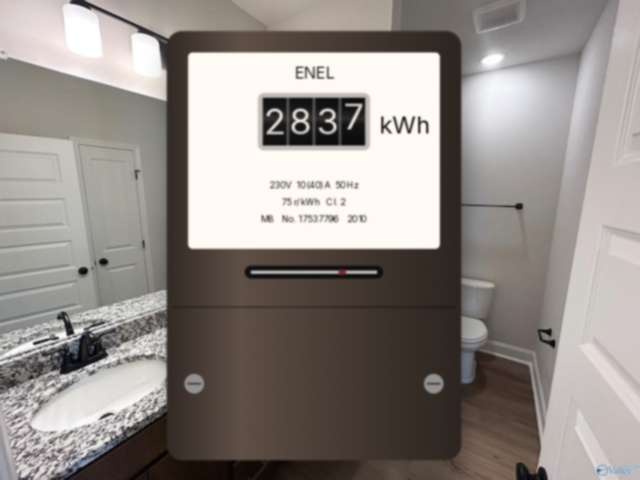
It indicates 2837 kWh
